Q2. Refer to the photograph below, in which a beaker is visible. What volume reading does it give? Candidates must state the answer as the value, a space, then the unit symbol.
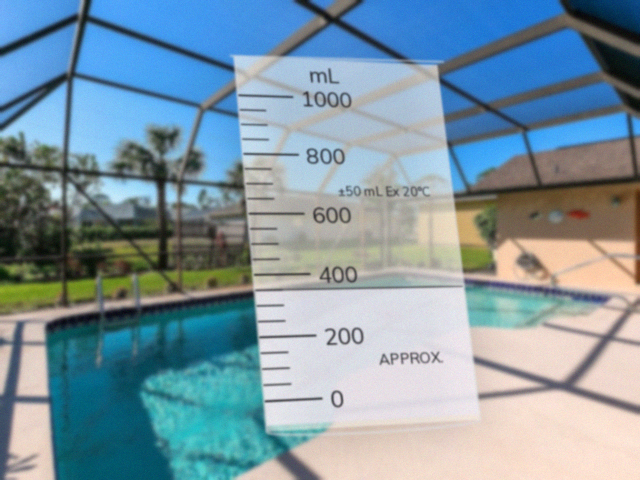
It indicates 350 mL
